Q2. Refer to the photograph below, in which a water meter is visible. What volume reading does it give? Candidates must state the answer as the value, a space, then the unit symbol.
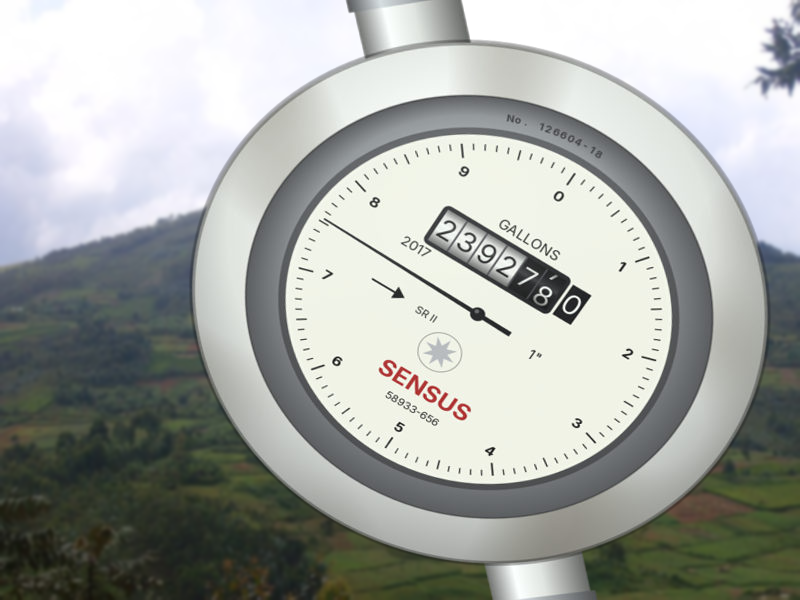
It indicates 2392777.5 gal
